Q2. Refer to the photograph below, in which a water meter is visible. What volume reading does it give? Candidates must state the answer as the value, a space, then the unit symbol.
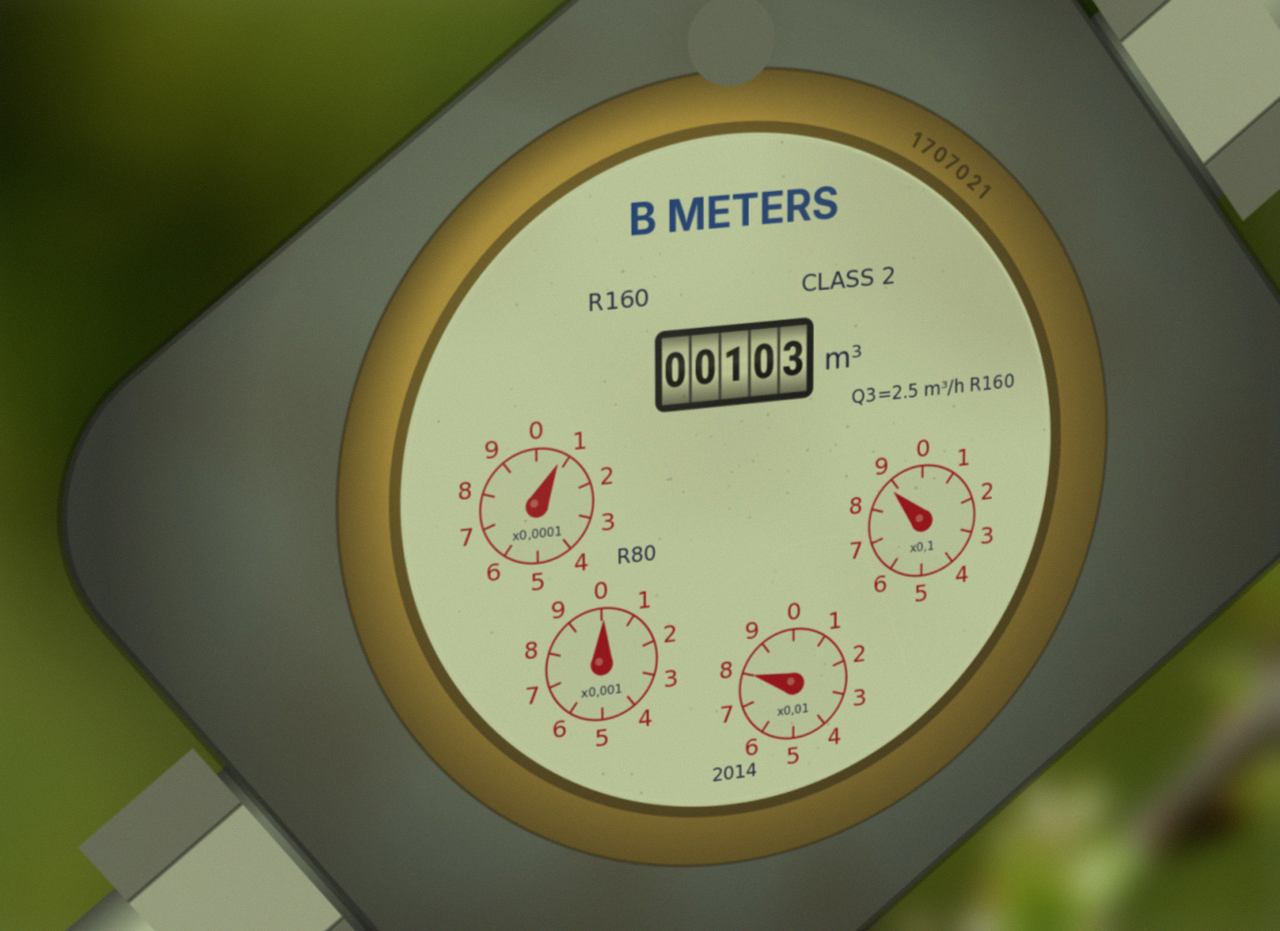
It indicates 103.8800 m³
